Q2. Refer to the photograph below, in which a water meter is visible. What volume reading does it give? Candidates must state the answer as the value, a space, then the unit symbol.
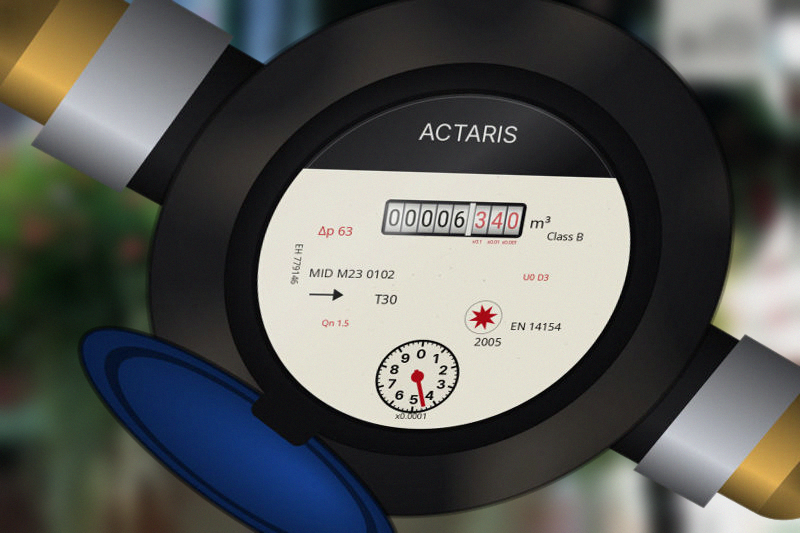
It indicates 6.3404 m³
